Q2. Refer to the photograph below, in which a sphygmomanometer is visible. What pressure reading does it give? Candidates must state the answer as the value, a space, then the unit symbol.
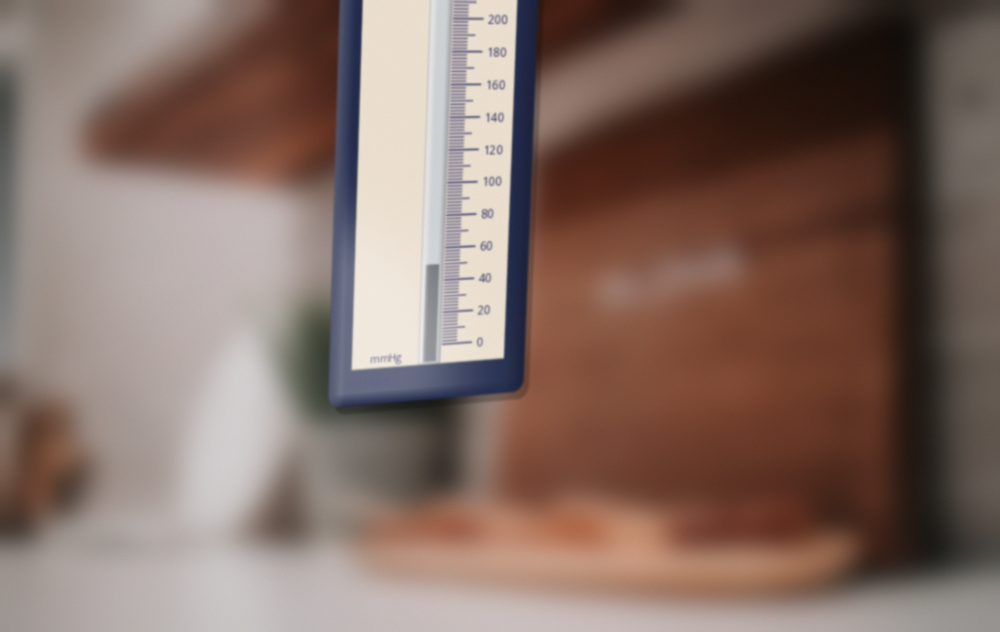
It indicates 50 mmHg
